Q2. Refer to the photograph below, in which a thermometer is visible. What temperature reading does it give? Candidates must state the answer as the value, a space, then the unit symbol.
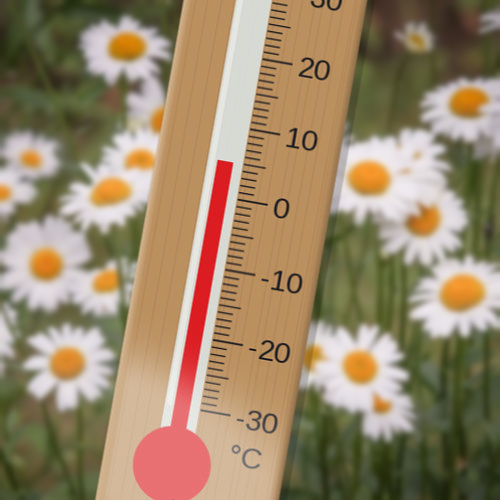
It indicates 5 °C
